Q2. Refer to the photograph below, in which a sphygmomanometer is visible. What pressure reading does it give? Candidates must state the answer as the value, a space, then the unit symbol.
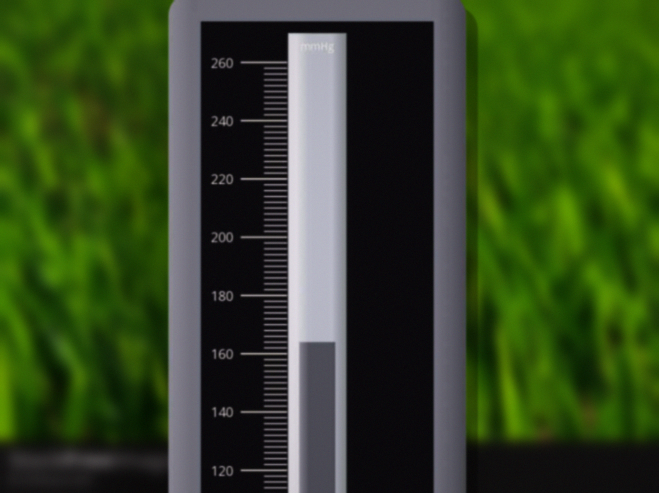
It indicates 164 mmHg
